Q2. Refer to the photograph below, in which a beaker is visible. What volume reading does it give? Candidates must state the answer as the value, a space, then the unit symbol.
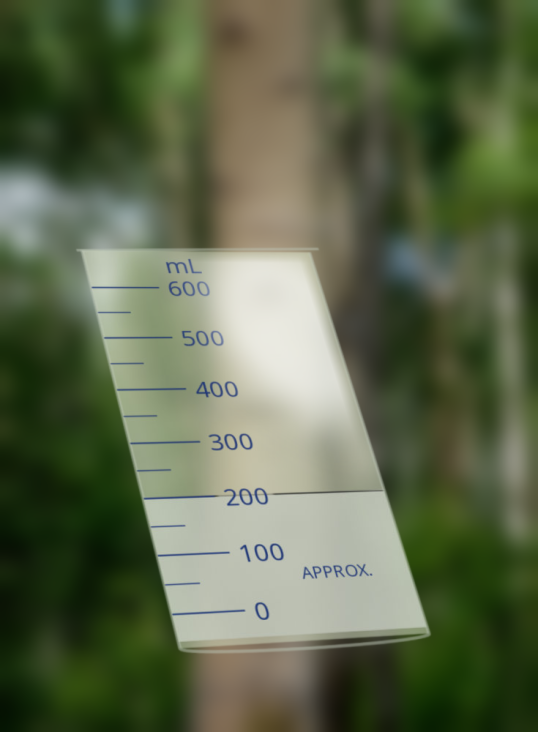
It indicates 200 mL
